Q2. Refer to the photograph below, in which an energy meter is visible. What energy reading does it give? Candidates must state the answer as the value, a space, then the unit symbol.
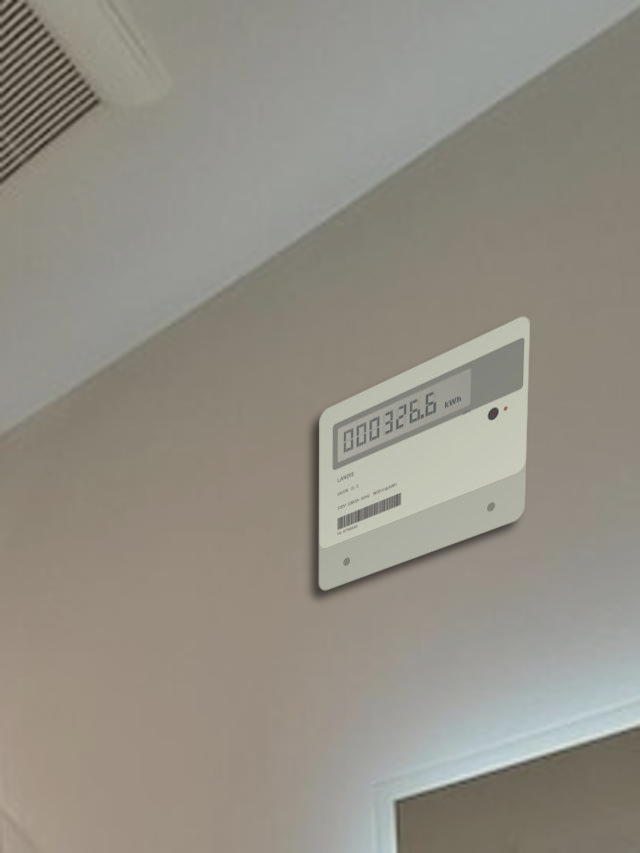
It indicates 326.6 kWh
